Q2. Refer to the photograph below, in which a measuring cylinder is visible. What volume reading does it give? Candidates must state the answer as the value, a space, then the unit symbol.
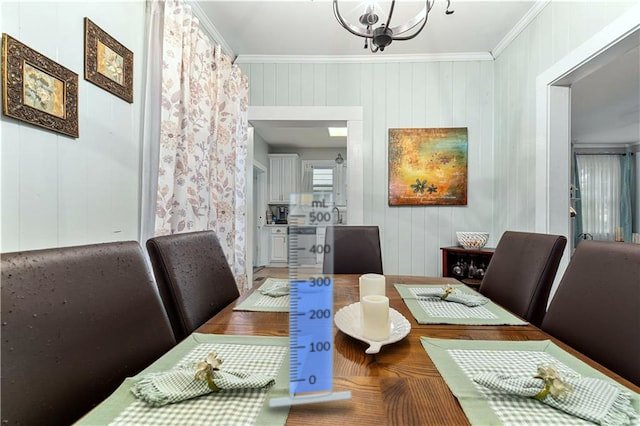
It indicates 300 mL
